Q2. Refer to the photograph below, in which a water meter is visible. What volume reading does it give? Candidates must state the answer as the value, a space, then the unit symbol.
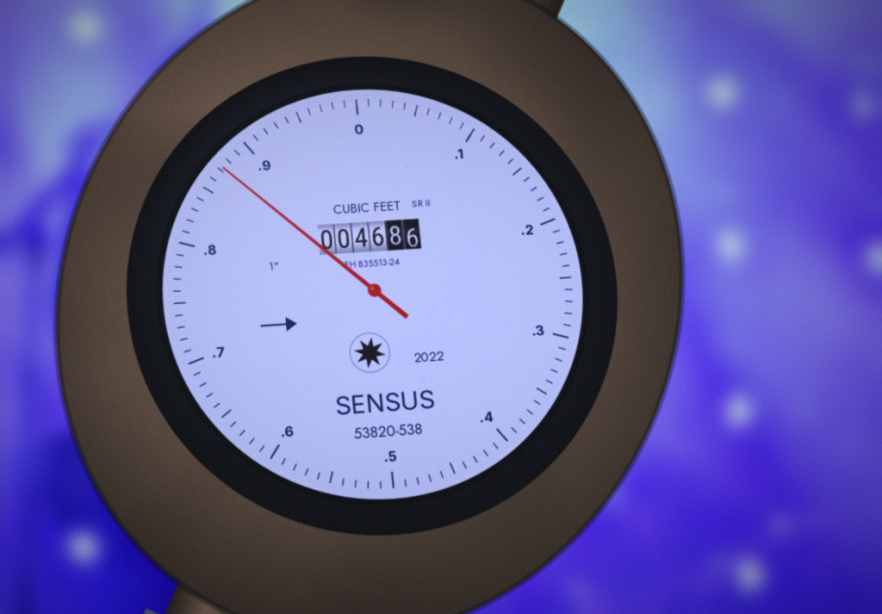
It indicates 4685.87 ft³
